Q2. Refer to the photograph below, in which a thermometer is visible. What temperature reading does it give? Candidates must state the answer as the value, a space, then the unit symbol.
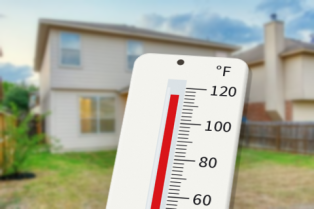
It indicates 116 °F
